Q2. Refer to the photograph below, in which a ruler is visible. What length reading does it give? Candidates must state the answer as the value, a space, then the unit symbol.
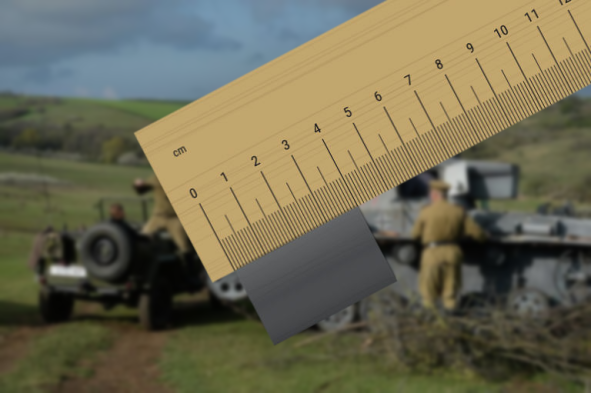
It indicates 4 cm
